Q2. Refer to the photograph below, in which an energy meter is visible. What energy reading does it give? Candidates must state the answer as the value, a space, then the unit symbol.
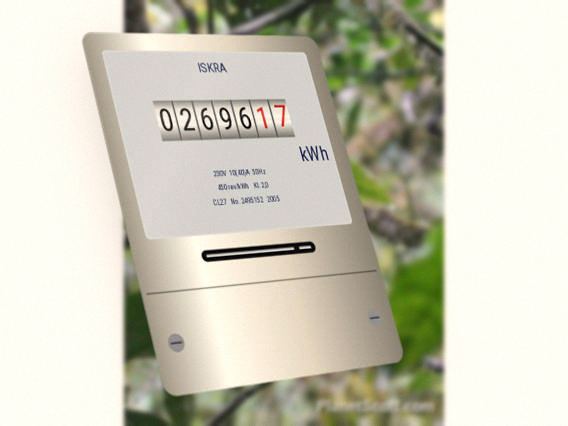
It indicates 2696.17 kWh
